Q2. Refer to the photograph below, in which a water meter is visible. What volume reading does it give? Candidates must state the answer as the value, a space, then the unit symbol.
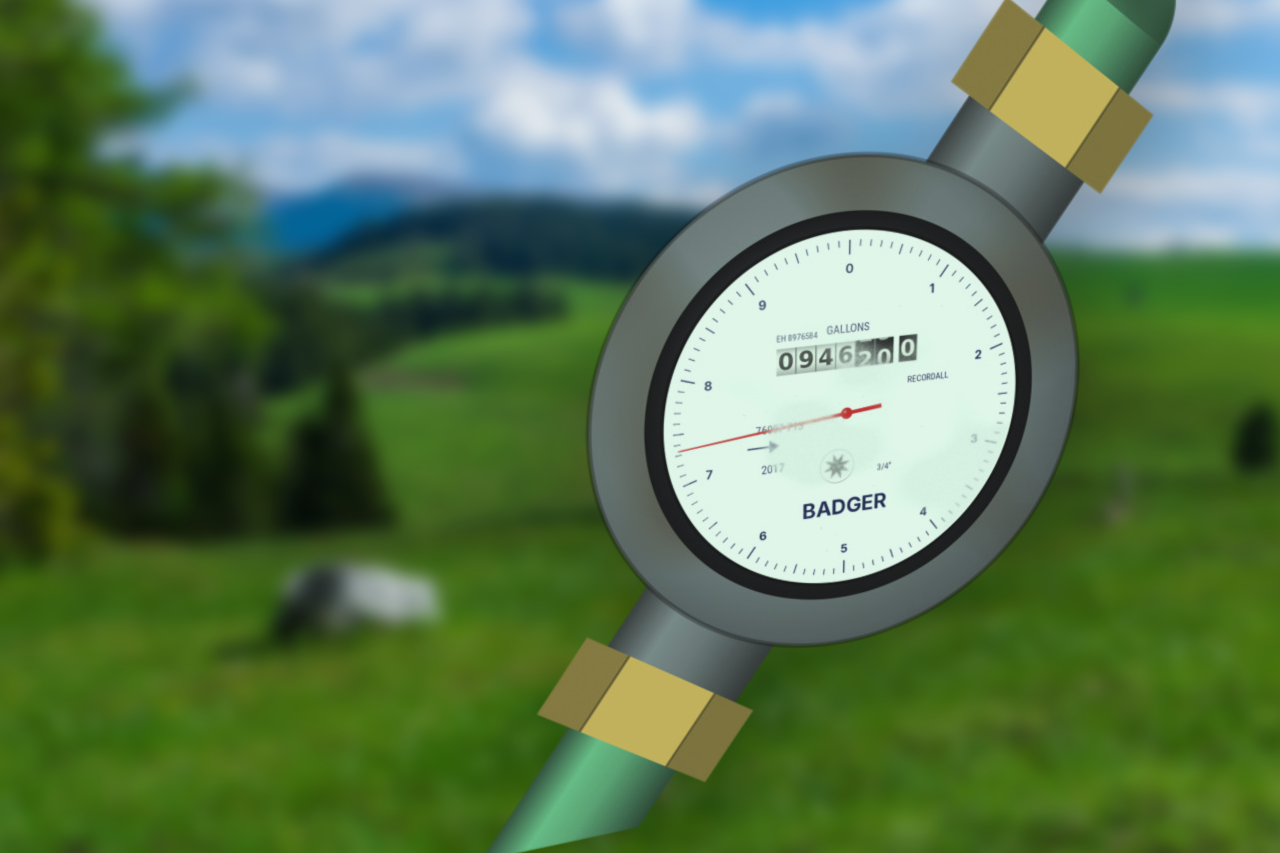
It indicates 946197.3 gal
